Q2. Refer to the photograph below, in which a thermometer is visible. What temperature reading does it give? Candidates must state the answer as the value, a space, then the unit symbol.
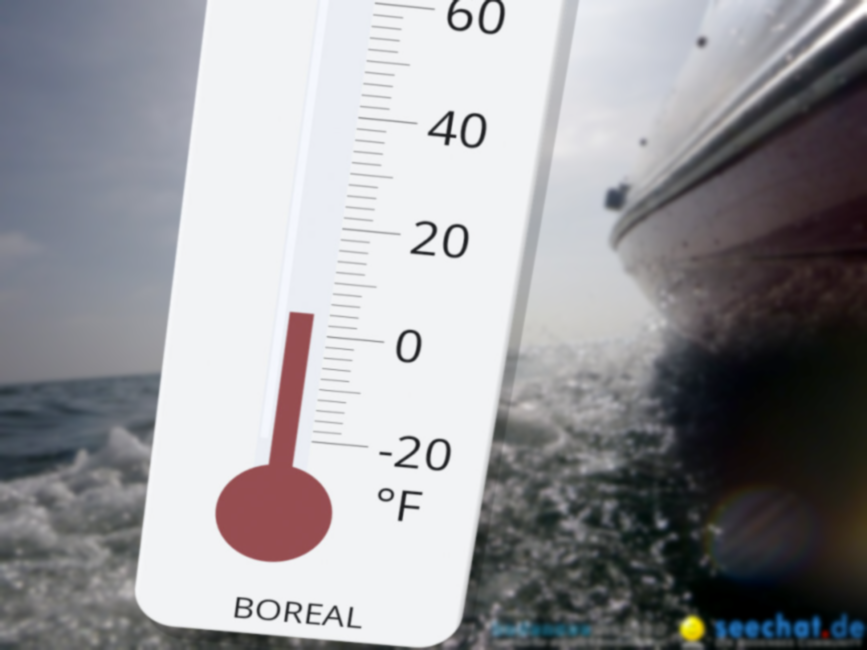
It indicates 4 °F
